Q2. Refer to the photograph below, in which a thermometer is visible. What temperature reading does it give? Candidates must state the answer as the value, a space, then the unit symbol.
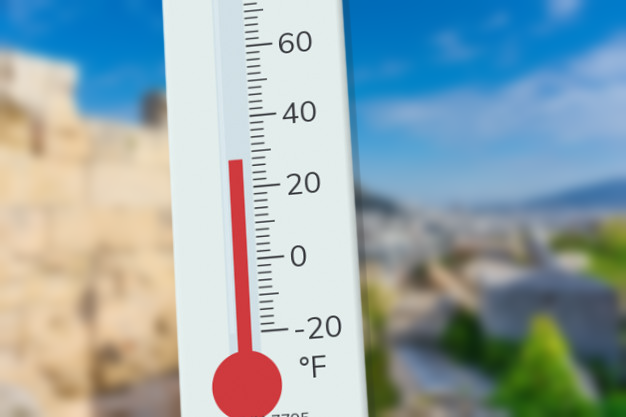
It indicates 28 °F
